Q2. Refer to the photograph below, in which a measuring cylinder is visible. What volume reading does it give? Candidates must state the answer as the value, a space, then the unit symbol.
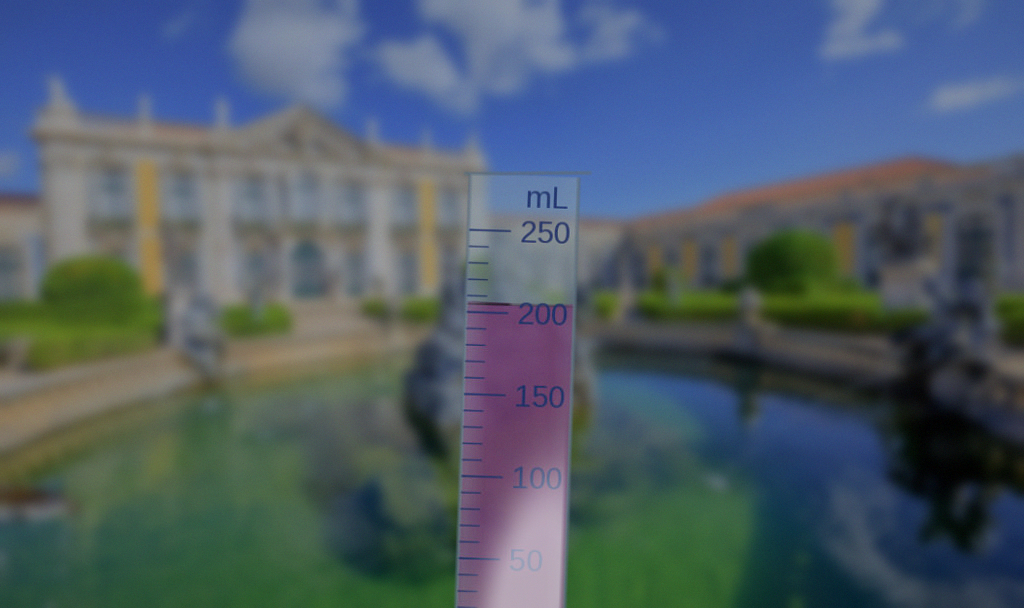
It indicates 205 mL
